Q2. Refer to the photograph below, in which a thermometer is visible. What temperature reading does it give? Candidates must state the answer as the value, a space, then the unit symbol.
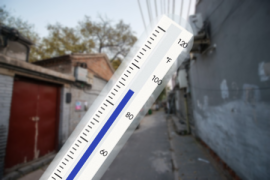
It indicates 90 °F
